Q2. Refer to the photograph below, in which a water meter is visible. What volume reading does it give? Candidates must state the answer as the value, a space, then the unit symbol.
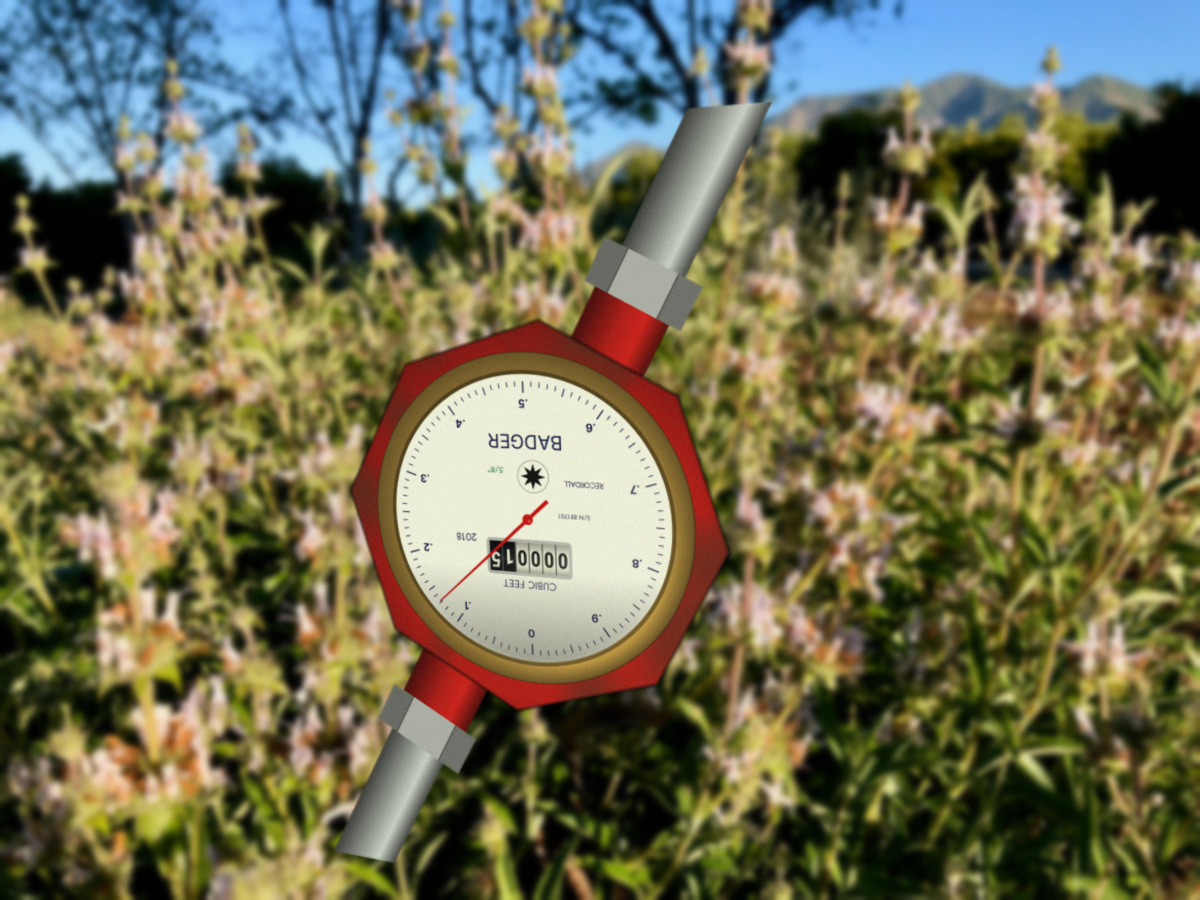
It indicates 15.13 ft³
